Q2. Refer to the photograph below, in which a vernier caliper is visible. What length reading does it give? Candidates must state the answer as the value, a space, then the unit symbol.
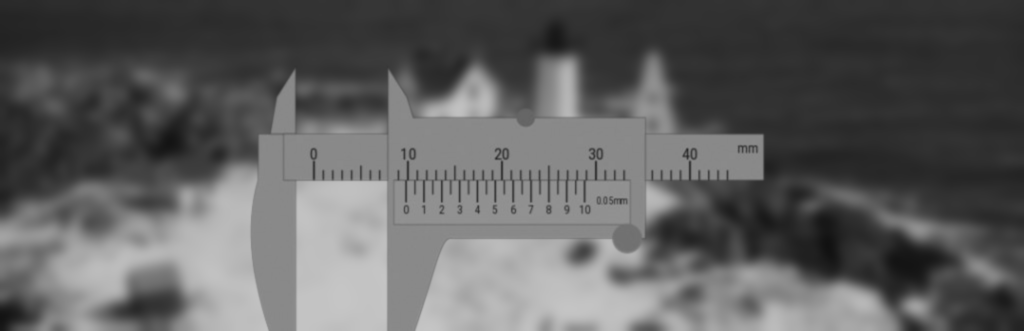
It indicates 9.8 mm
